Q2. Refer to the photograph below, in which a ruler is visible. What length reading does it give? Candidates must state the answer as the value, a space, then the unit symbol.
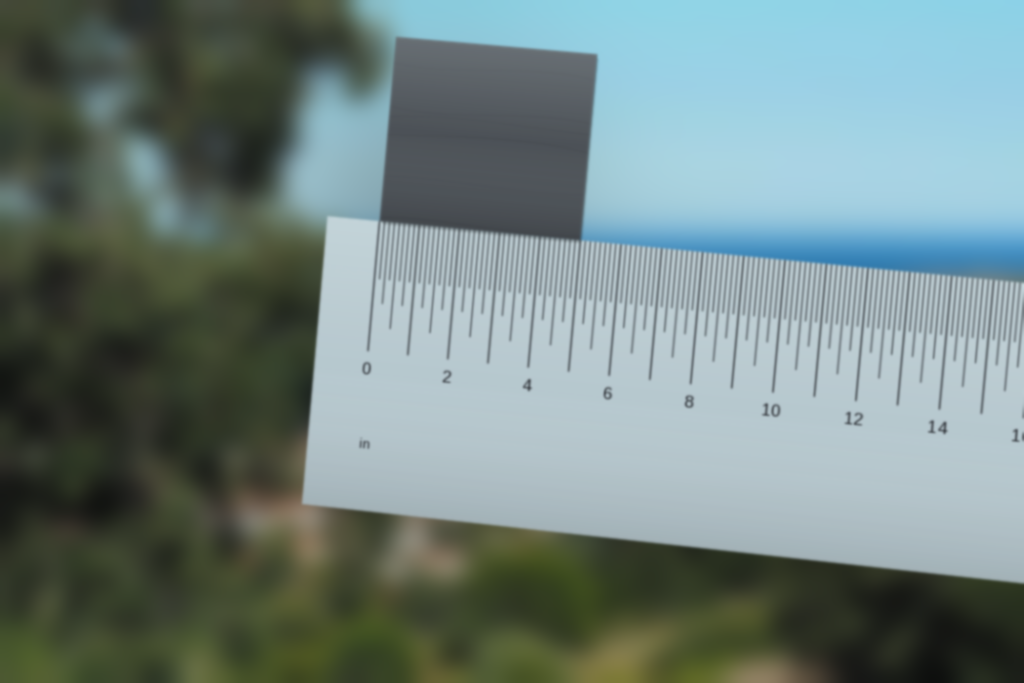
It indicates 5 in
